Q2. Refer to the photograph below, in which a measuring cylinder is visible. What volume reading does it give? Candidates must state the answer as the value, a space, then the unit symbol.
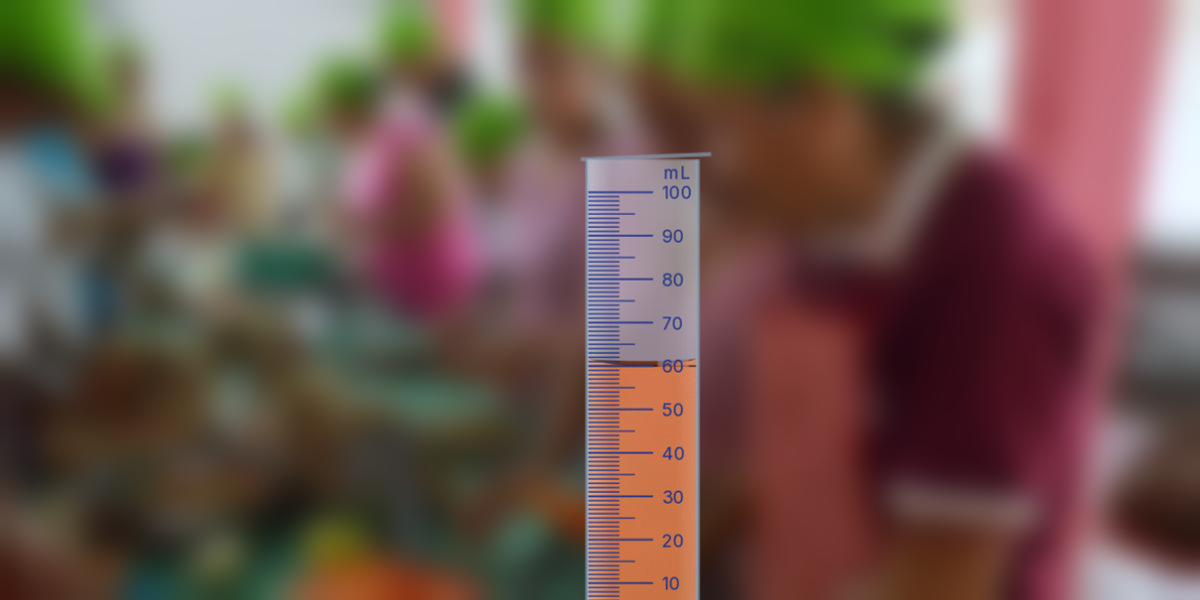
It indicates 60 mL
